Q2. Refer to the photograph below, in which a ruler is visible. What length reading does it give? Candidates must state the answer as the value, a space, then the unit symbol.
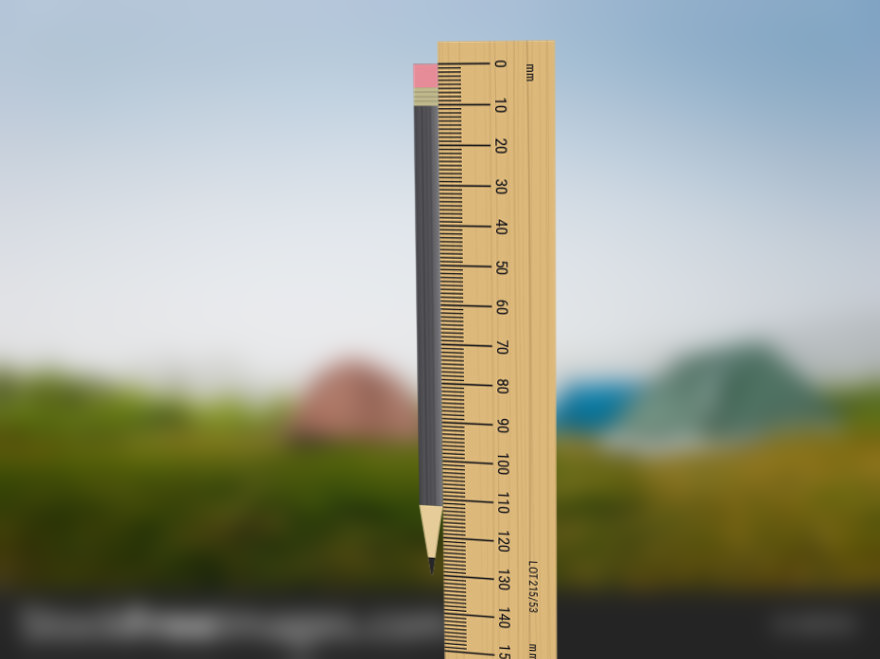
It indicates 130 mm
